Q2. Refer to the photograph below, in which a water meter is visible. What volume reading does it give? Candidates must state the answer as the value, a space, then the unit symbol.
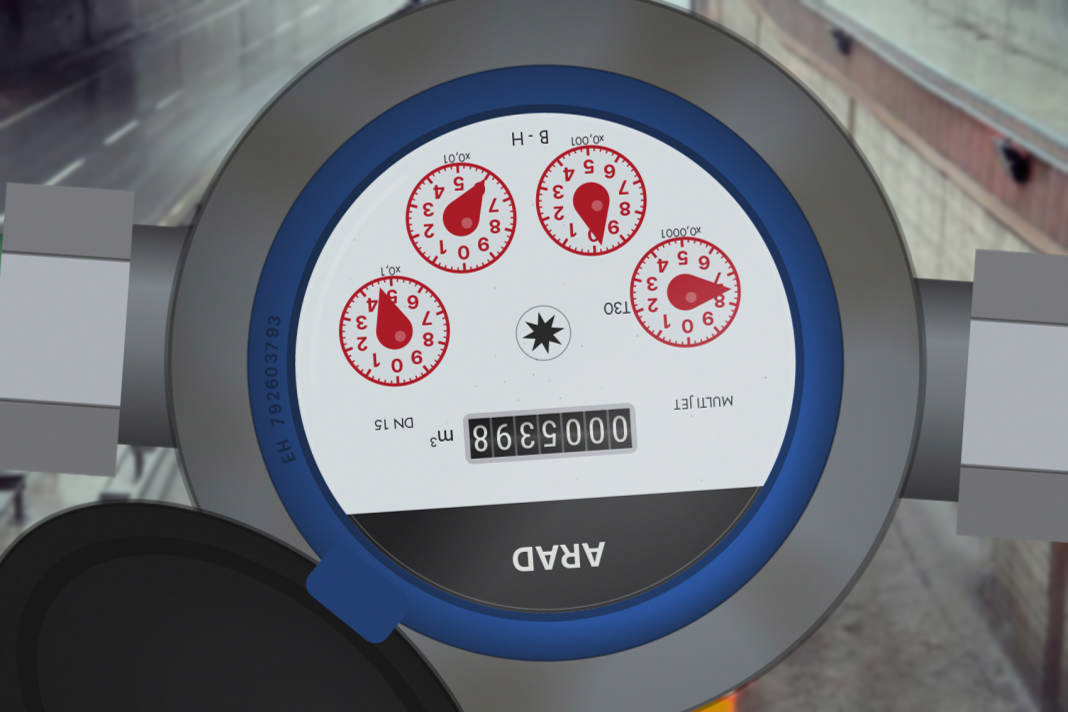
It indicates 5398.4597 m³
